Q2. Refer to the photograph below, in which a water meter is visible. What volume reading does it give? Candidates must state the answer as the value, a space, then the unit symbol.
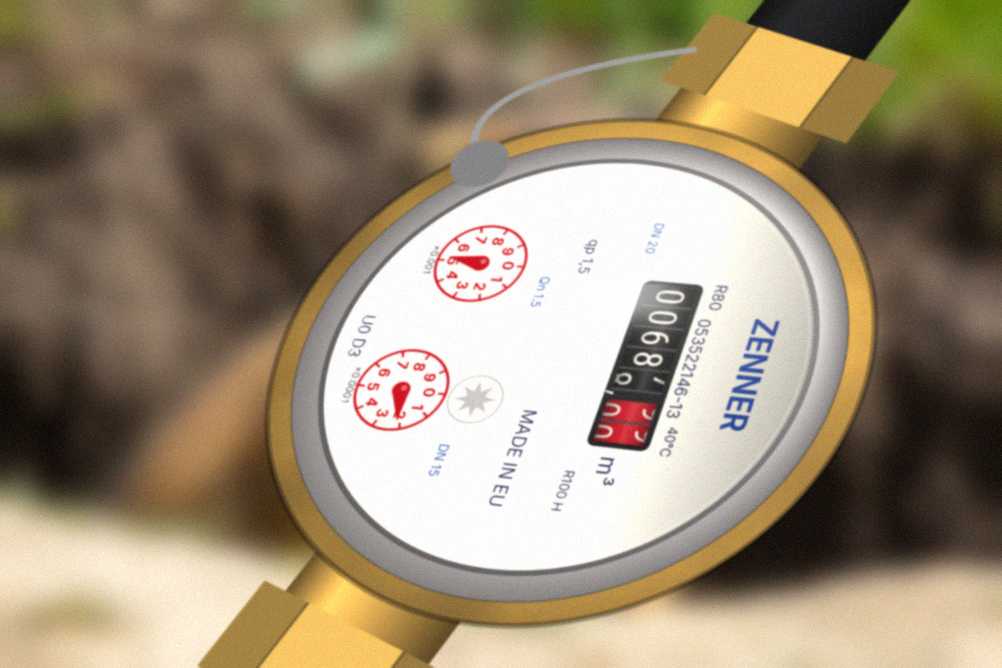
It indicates 687.9952 m³
